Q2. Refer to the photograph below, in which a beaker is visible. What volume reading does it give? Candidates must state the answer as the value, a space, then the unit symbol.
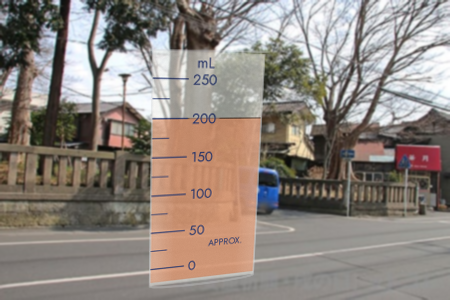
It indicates 200 mL
